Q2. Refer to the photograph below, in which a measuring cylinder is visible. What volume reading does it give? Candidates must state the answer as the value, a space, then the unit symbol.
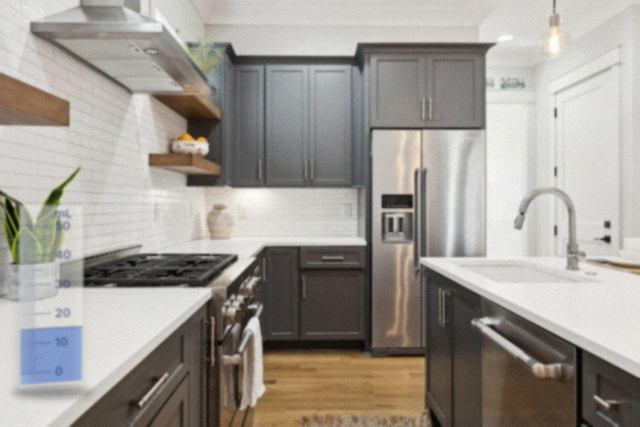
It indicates 15 mL
